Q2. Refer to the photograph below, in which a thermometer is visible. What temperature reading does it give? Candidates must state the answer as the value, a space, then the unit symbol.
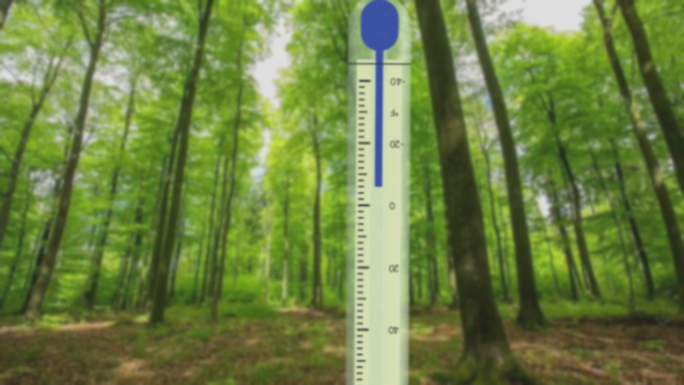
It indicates -6 °F
